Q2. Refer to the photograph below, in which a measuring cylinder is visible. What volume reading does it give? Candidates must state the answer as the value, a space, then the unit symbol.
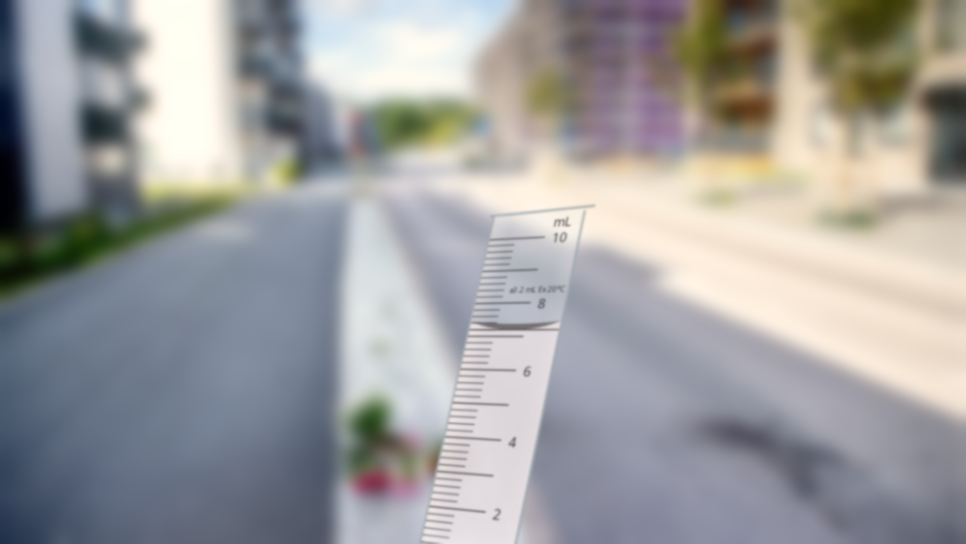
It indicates 7.2 mL
